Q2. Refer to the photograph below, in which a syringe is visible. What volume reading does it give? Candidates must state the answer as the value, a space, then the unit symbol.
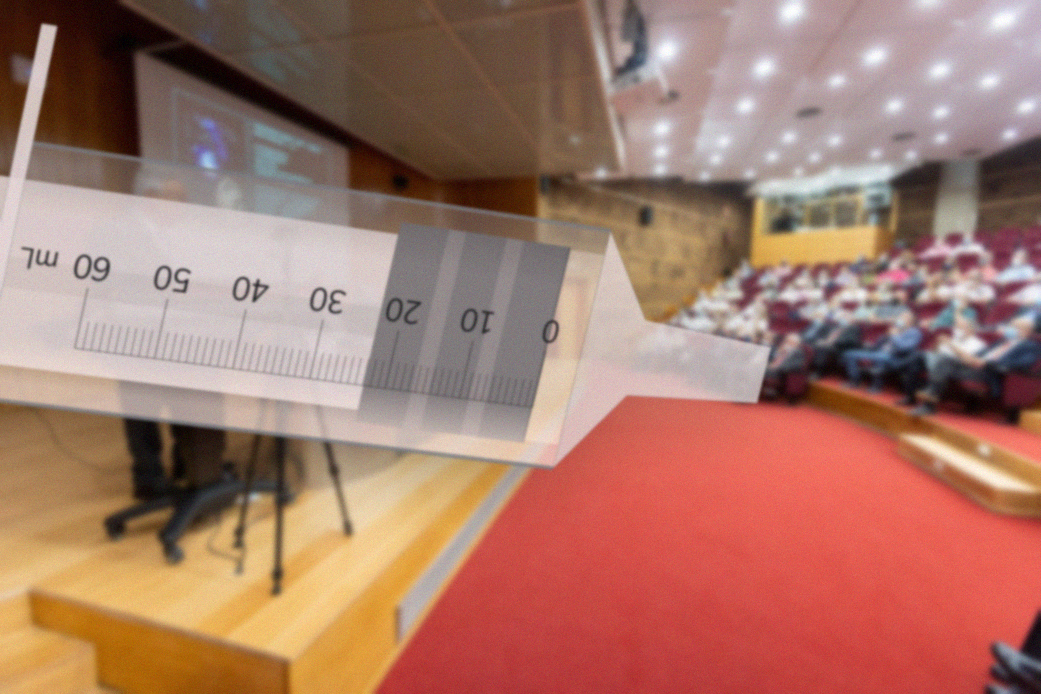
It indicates 0 mL
